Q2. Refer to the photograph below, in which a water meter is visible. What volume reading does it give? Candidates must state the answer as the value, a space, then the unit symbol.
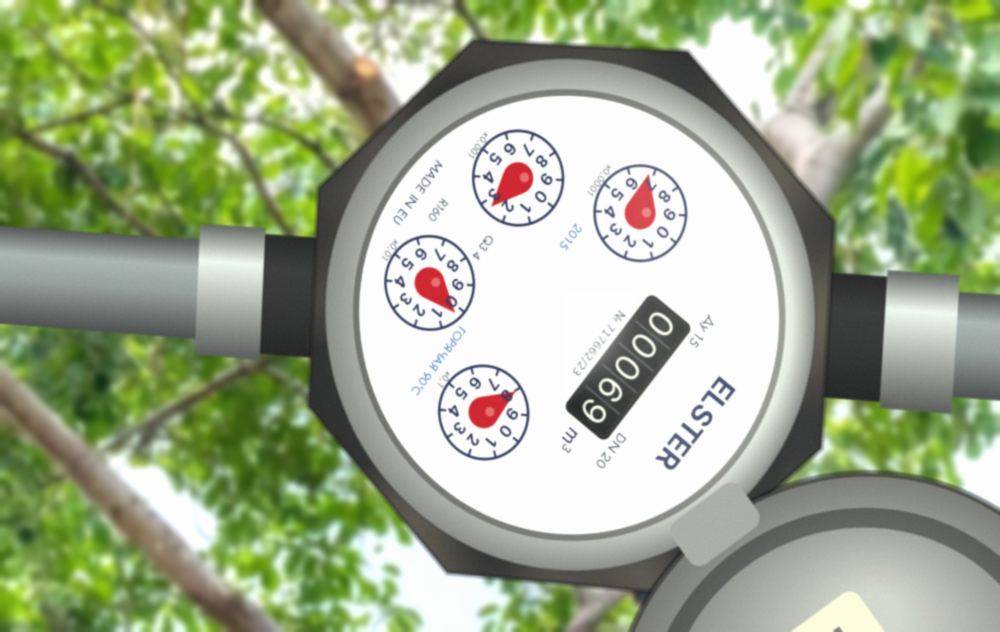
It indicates 69.8026 m³
